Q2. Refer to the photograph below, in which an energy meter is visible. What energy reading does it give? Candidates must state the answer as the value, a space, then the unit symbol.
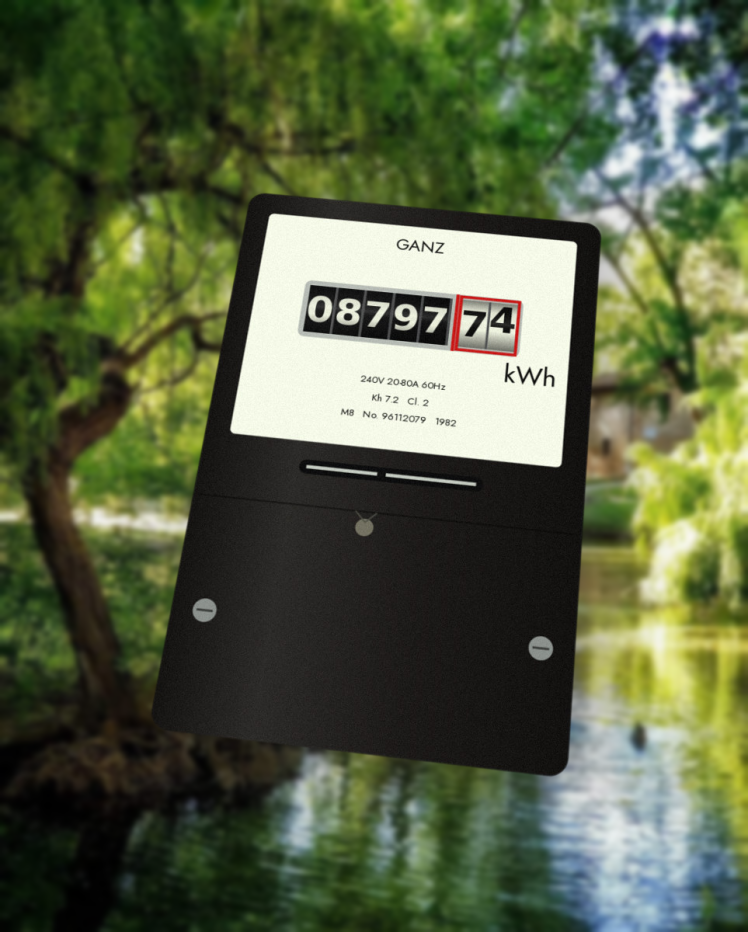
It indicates 8797.74 kWh
